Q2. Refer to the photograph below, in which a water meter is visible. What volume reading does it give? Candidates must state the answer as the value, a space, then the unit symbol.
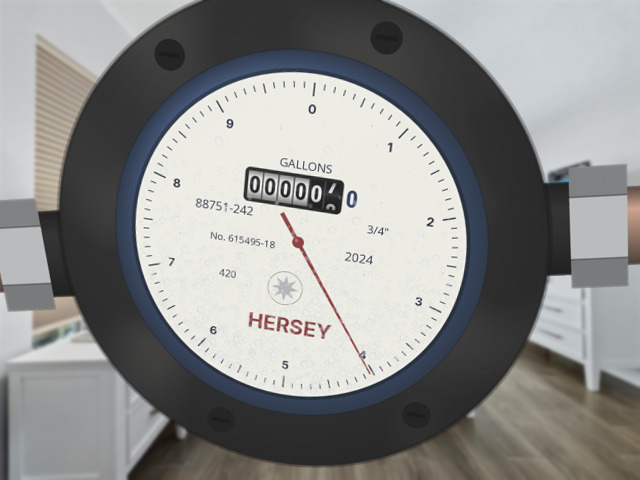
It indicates 74.0 gal
